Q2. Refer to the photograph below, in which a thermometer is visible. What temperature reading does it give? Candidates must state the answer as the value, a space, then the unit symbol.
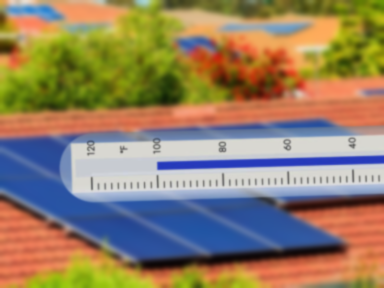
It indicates 100 °F
